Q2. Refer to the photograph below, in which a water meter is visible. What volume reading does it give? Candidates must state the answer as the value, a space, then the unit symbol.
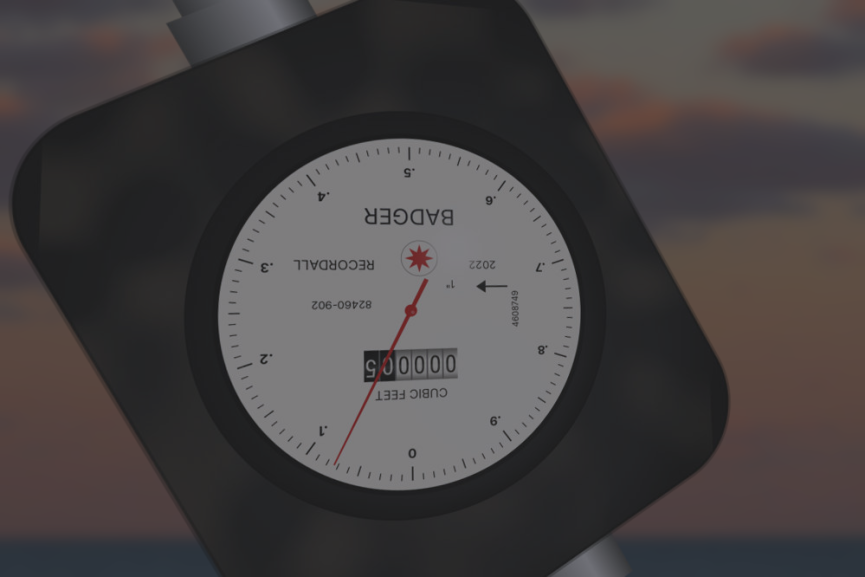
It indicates 5.07 ft³
